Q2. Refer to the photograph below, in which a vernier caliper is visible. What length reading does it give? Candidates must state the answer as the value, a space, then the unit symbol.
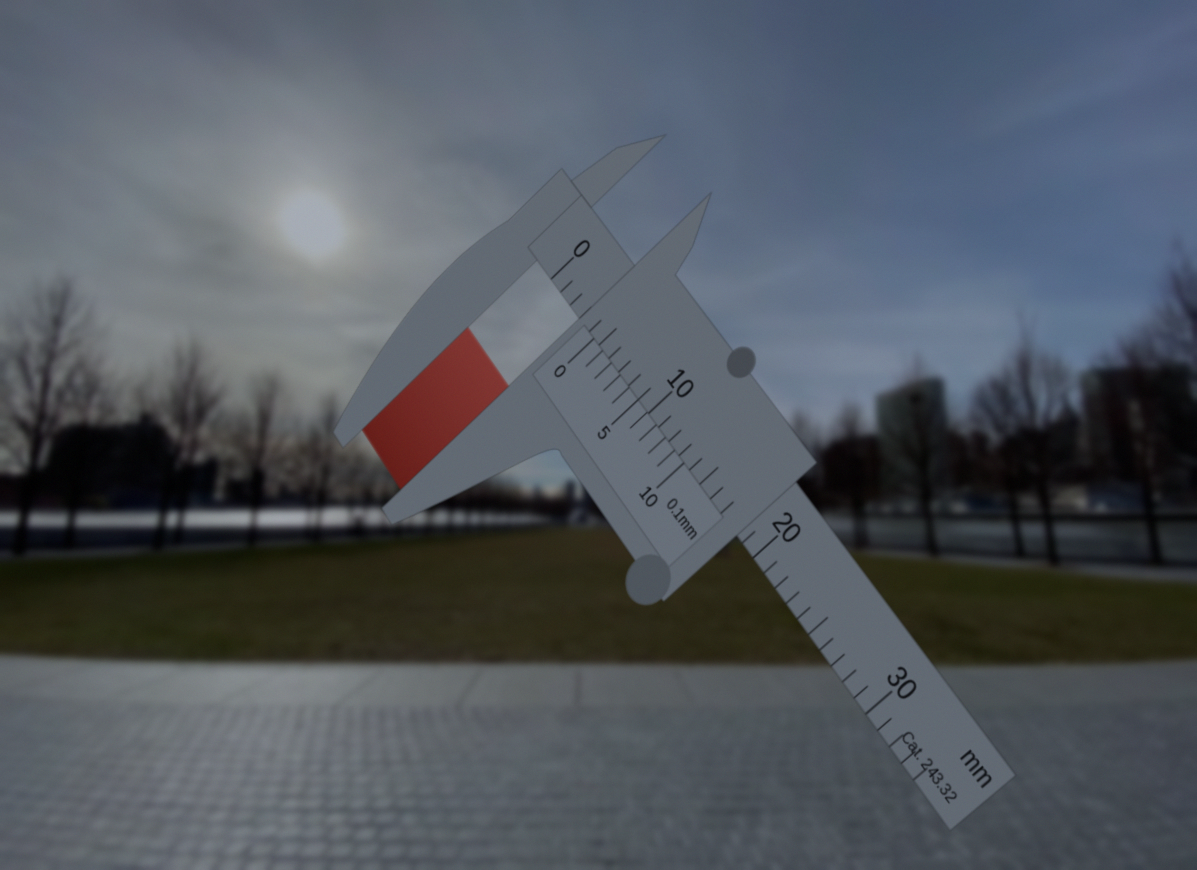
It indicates 4.5 mm
